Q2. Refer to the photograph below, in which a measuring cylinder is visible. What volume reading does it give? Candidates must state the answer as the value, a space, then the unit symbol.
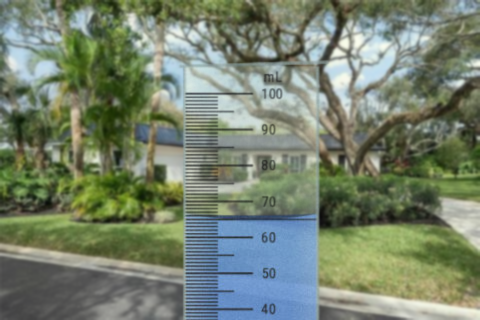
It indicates 65 mL
